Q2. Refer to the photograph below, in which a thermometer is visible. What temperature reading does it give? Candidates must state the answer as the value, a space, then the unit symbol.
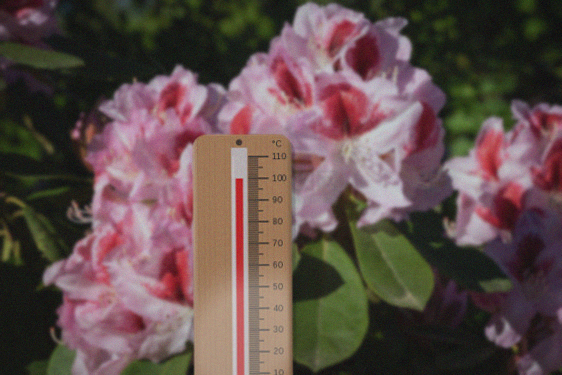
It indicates 100 °C
